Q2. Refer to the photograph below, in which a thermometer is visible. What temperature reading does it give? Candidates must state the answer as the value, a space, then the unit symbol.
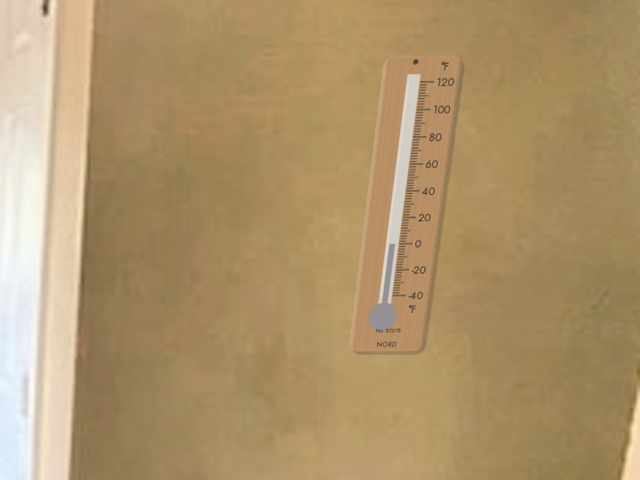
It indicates 0 °F
